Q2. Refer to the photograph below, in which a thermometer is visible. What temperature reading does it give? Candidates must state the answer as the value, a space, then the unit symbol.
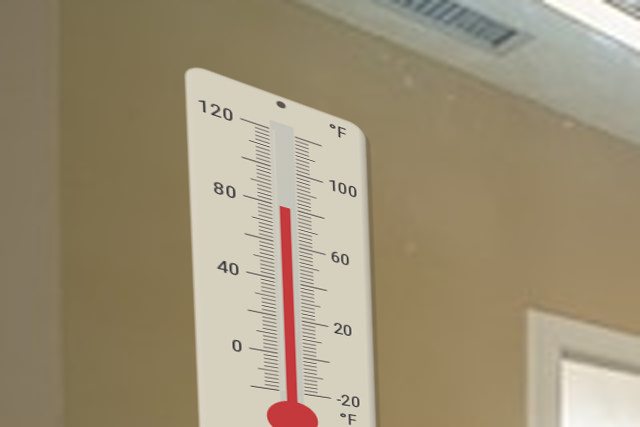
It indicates 80 °F
